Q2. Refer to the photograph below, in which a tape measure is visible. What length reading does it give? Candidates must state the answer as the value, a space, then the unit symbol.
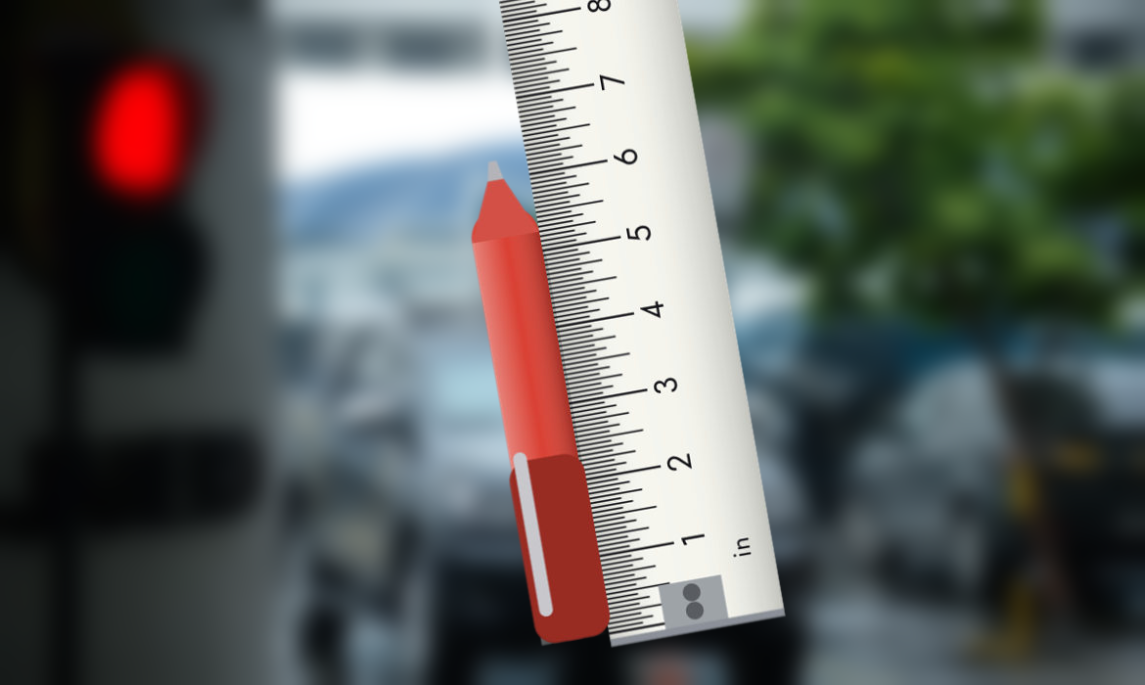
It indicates 6.25 in
